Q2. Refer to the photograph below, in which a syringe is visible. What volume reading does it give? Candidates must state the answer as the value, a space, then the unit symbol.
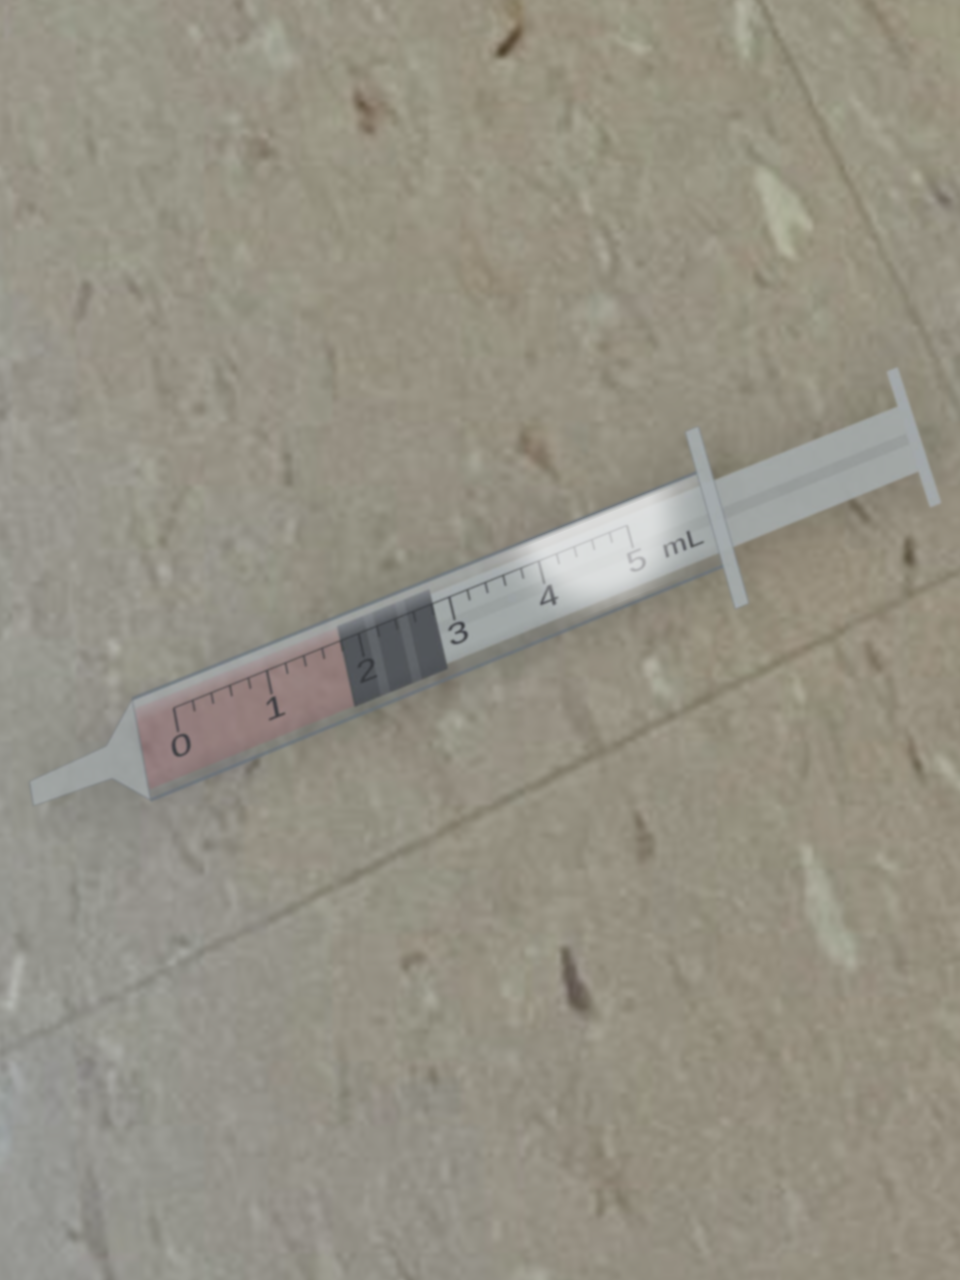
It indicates 1.8 mL
